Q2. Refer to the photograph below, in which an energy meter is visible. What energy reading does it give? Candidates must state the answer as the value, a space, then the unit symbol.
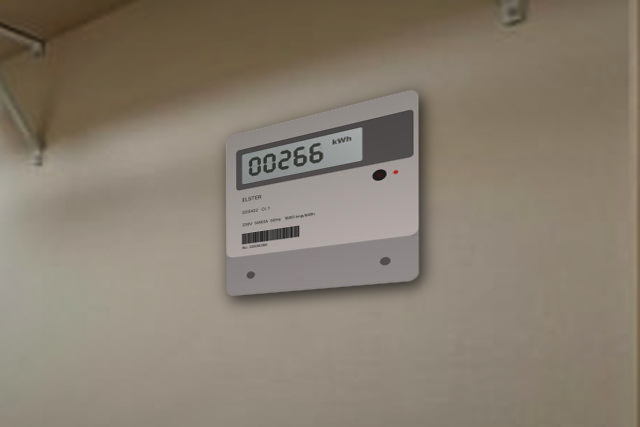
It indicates 266 kWh
